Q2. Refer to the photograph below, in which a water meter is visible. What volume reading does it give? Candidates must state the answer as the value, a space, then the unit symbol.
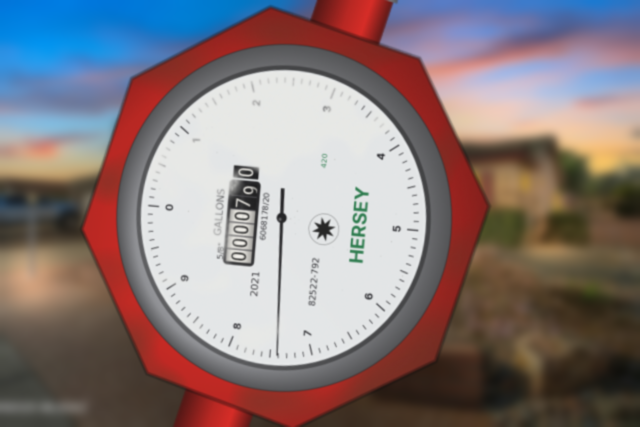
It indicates 787.4 gal
